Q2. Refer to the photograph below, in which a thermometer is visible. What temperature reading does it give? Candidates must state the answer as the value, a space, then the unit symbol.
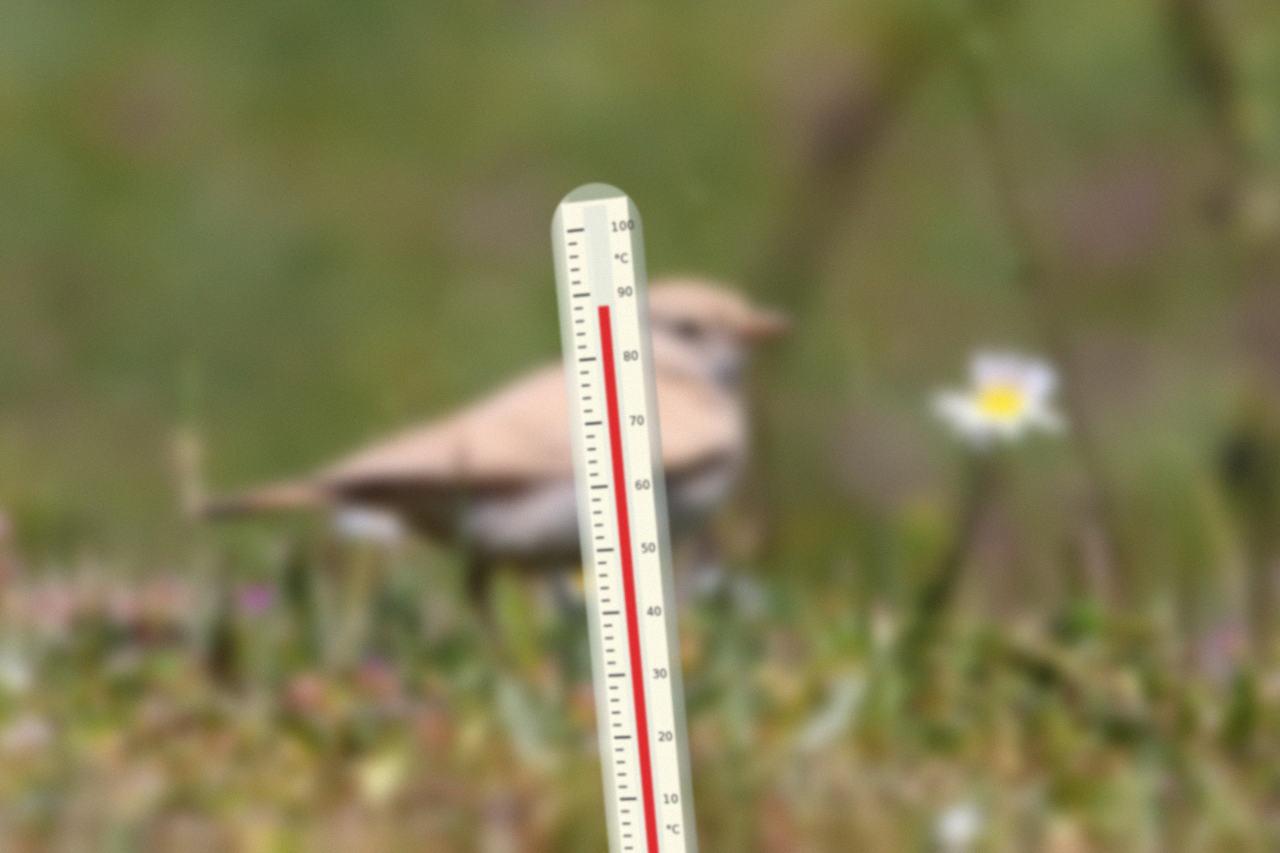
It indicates 88 °C
